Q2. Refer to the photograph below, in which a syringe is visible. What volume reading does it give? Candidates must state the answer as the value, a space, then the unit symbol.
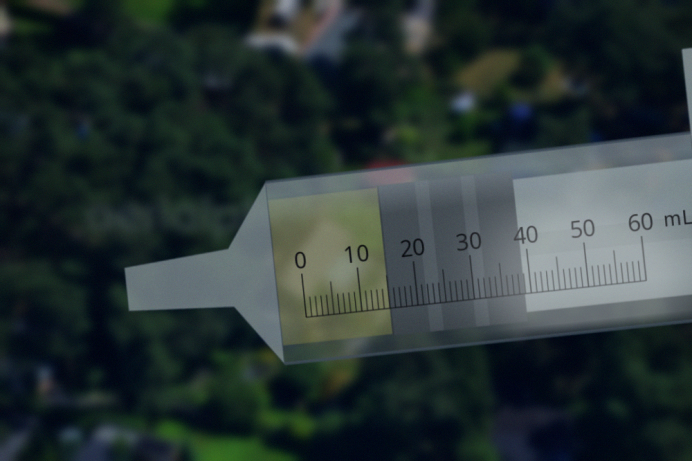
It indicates 15 mL
